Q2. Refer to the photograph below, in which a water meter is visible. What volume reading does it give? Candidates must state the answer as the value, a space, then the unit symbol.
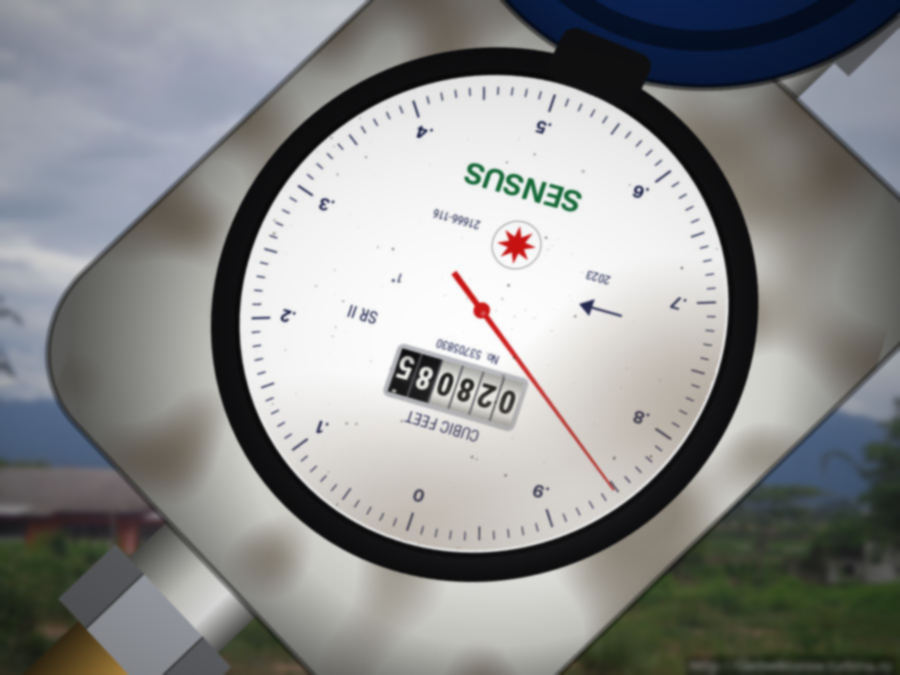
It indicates 28084.85 ft³
